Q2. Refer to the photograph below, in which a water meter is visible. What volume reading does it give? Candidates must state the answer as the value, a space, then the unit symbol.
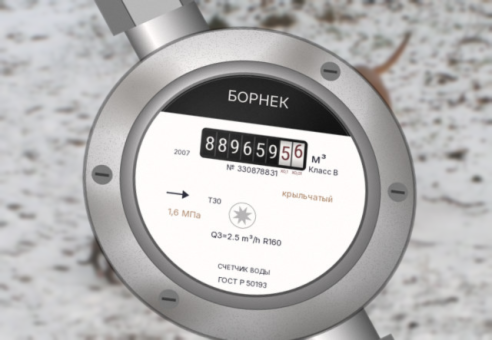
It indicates 889659.56 m³
